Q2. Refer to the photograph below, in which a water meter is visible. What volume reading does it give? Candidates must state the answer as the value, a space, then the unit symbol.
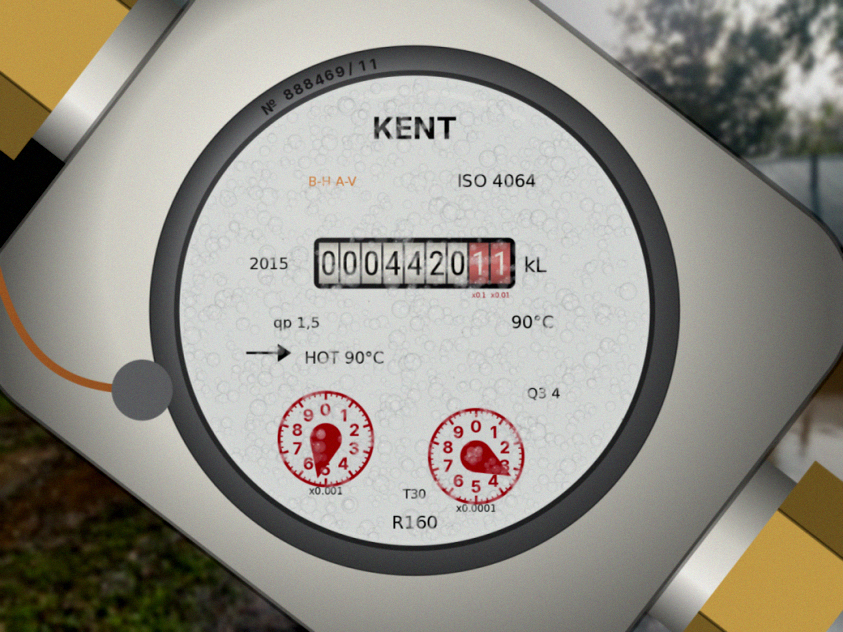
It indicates 4420.1153 kL
